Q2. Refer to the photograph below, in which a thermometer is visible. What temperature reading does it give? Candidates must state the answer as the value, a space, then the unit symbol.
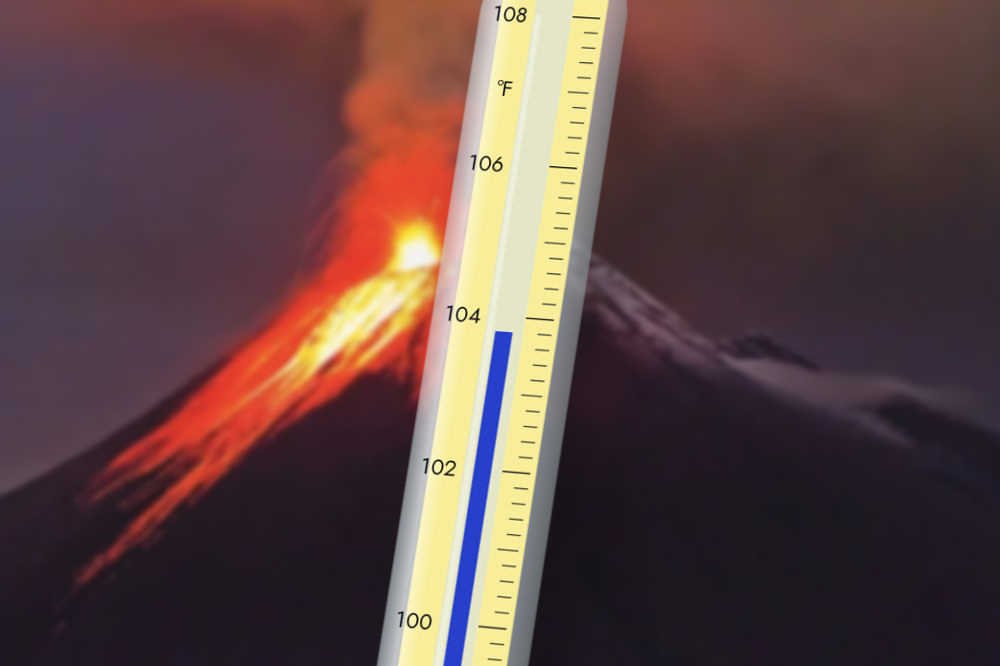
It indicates 103.8 °F
